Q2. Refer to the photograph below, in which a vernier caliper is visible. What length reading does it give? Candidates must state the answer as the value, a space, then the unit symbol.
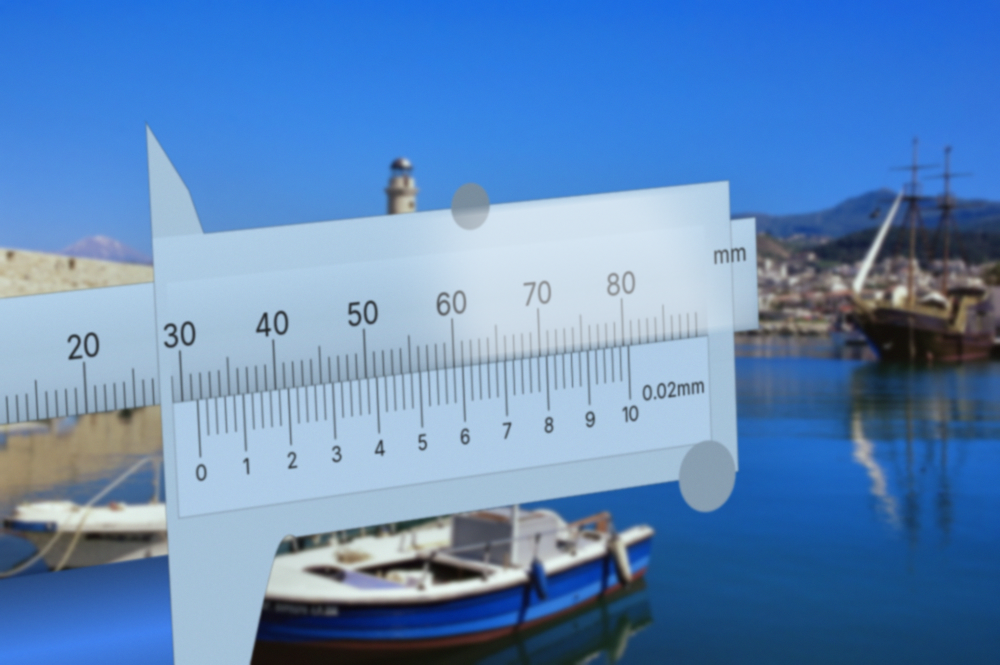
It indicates 31.6 mm
